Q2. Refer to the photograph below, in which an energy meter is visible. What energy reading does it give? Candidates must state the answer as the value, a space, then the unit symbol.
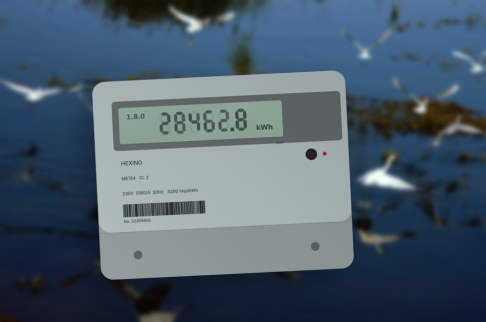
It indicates 28462.8 kWh
